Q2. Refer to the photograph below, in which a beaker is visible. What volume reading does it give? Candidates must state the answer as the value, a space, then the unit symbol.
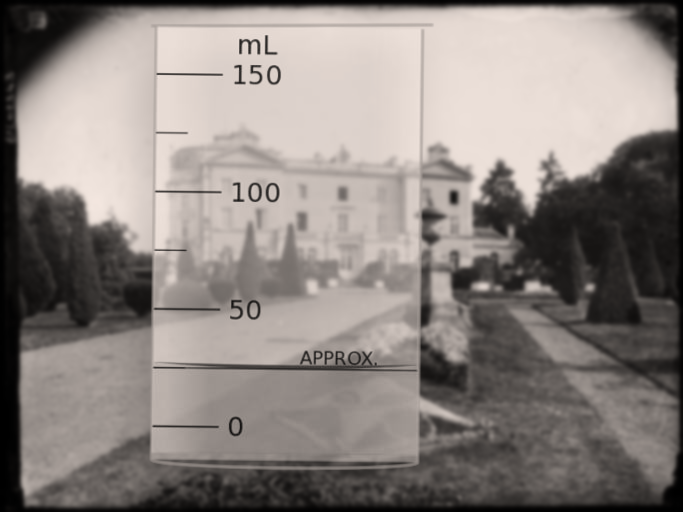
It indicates 25 mL
